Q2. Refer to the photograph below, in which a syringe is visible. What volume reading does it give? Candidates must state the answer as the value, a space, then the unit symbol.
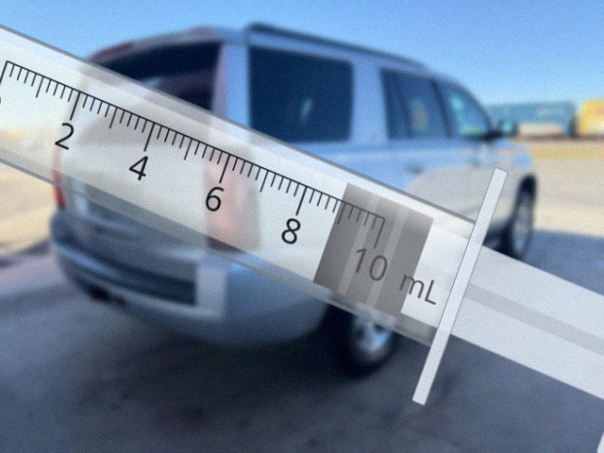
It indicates 8.9 mL
